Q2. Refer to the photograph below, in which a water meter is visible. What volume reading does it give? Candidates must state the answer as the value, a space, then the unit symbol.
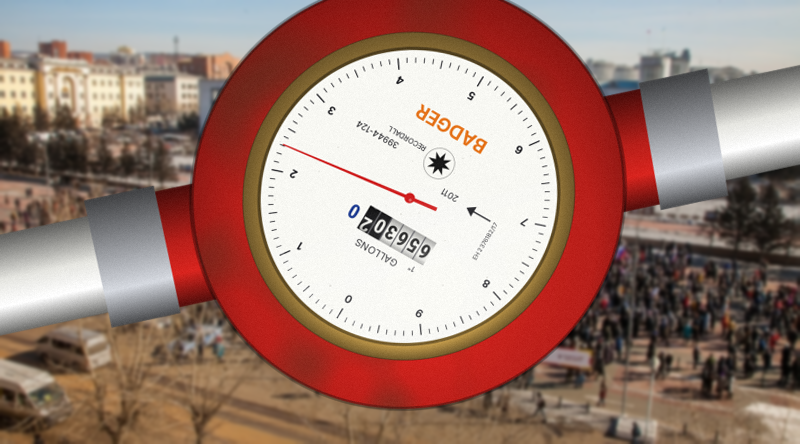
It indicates 6563022.3 gal
